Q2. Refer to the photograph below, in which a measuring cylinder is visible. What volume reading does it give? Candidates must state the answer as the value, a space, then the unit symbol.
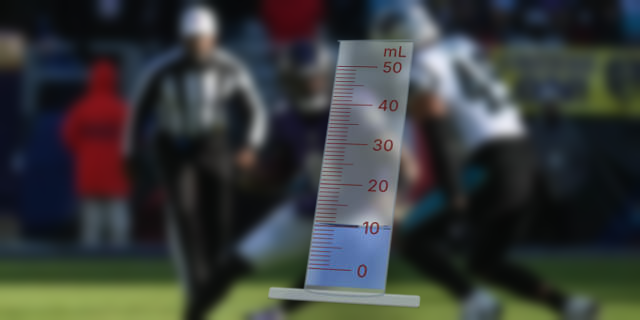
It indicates 10 mL
